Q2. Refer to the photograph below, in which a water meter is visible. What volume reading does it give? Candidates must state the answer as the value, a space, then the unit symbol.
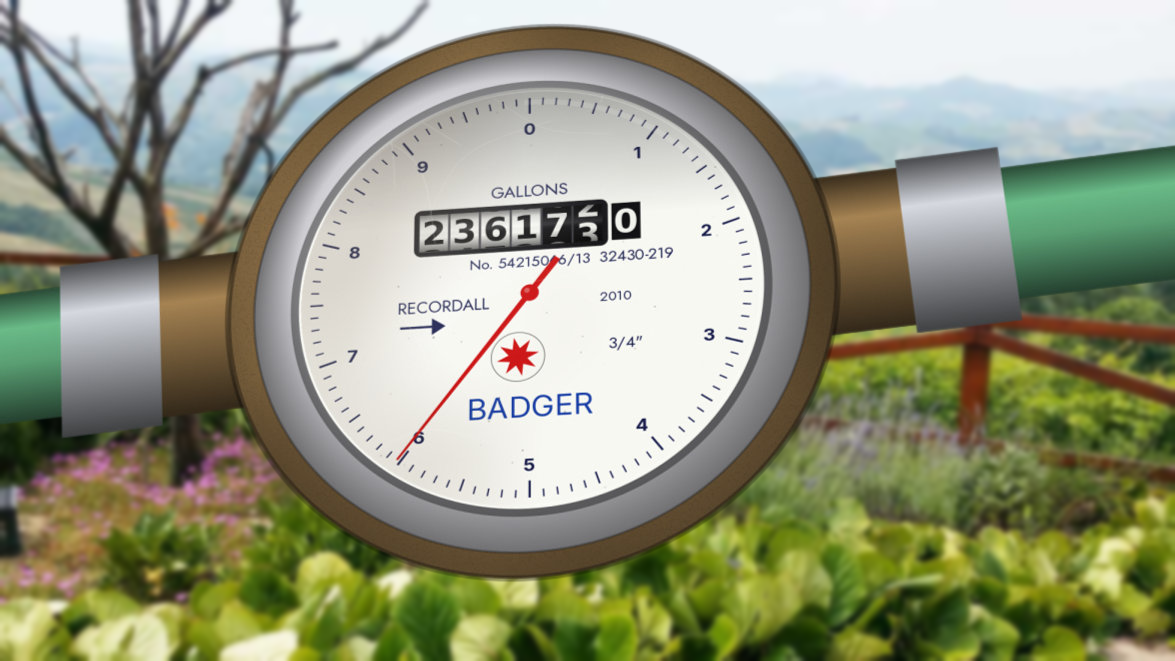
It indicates 2361726.0 gal
